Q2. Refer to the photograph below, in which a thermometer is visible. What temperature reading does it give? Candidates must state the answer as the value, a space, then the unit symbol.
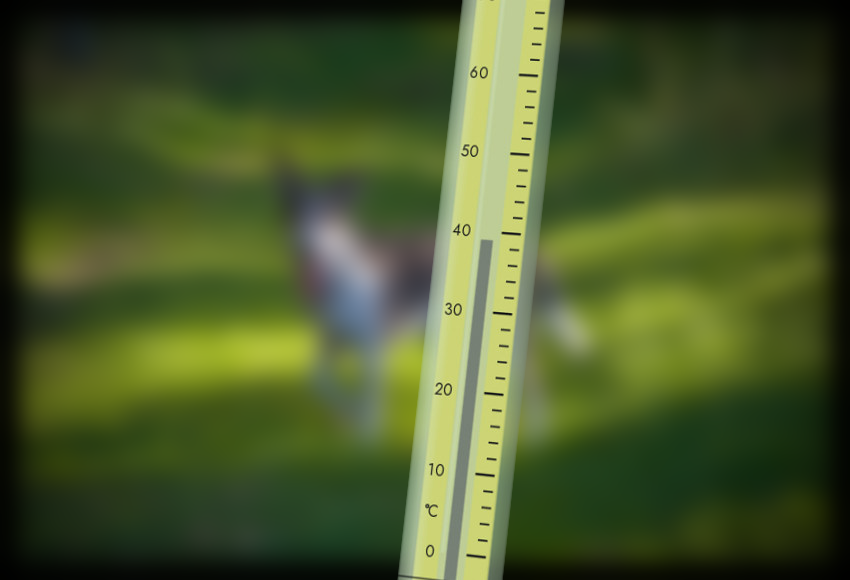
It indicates 39 °C
